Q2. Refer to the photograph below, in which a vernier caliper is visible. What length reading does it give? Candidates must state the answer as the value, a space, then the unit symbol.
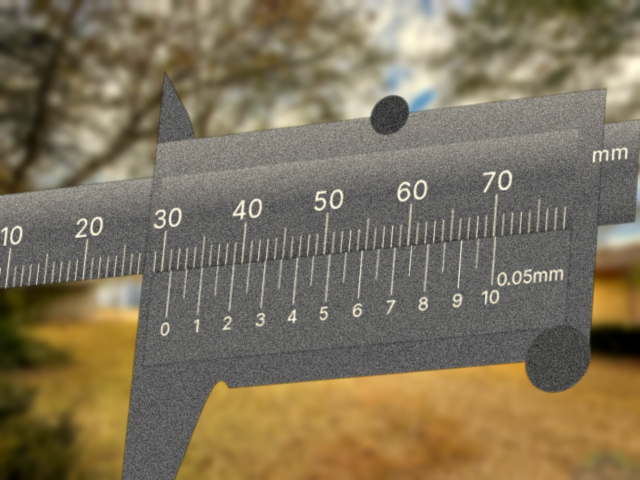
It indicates 31.2 mm
